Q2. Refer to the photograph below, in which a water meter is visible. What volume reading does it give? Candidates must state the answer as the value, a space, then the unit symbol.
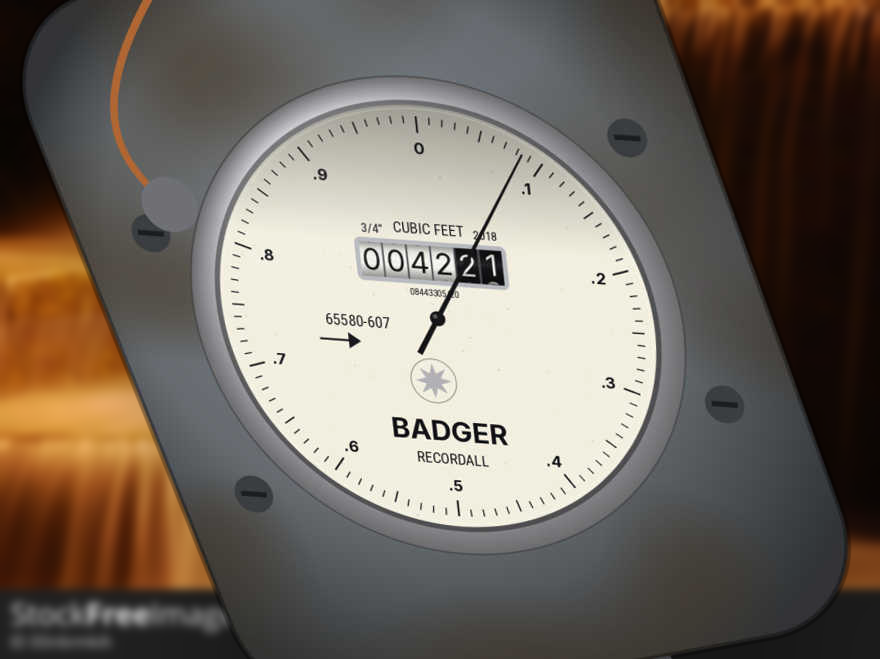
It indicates 4221.08 ft³
